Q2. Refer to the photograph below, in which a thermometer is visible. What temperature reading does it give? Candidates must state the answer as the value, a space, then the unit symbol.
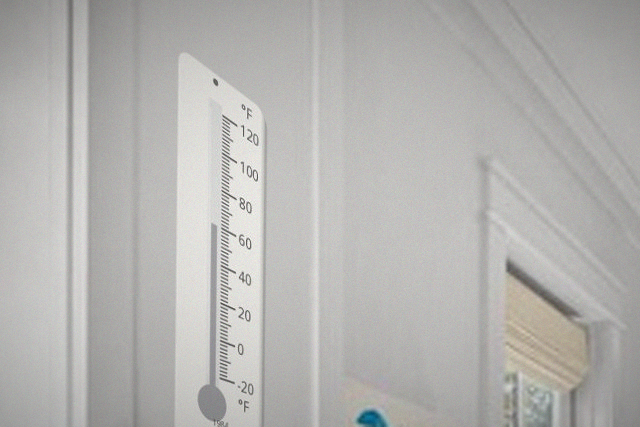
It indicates 60 °F
